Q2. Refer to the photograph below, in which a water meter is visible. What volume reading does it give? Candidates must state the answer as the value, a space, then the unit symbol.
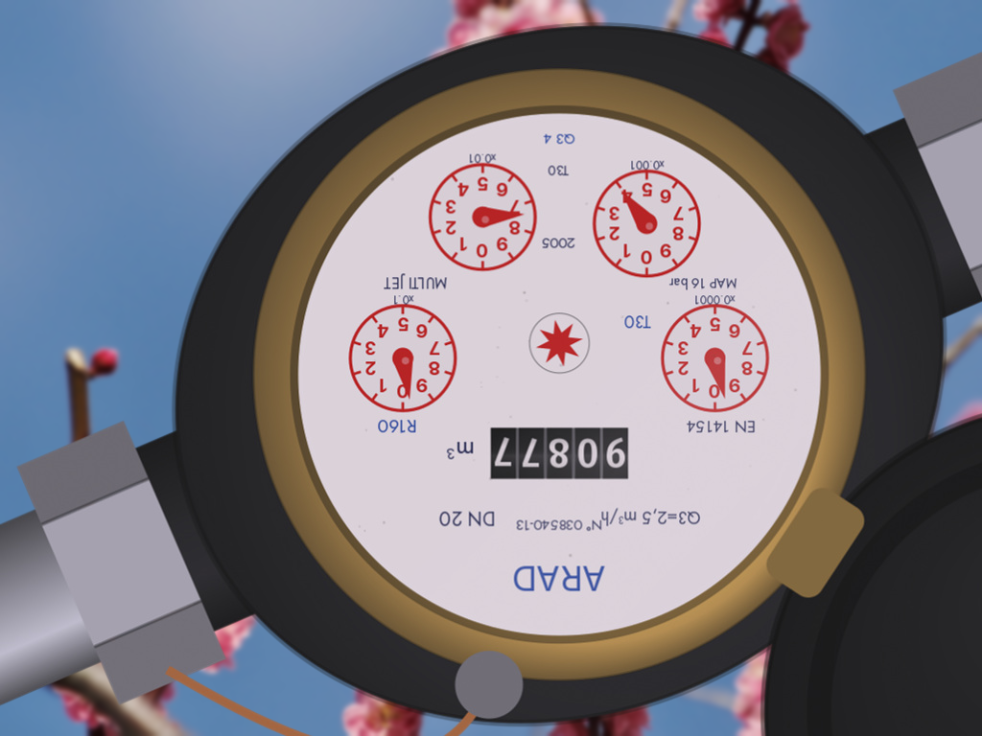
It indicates 90876.9739 m³
